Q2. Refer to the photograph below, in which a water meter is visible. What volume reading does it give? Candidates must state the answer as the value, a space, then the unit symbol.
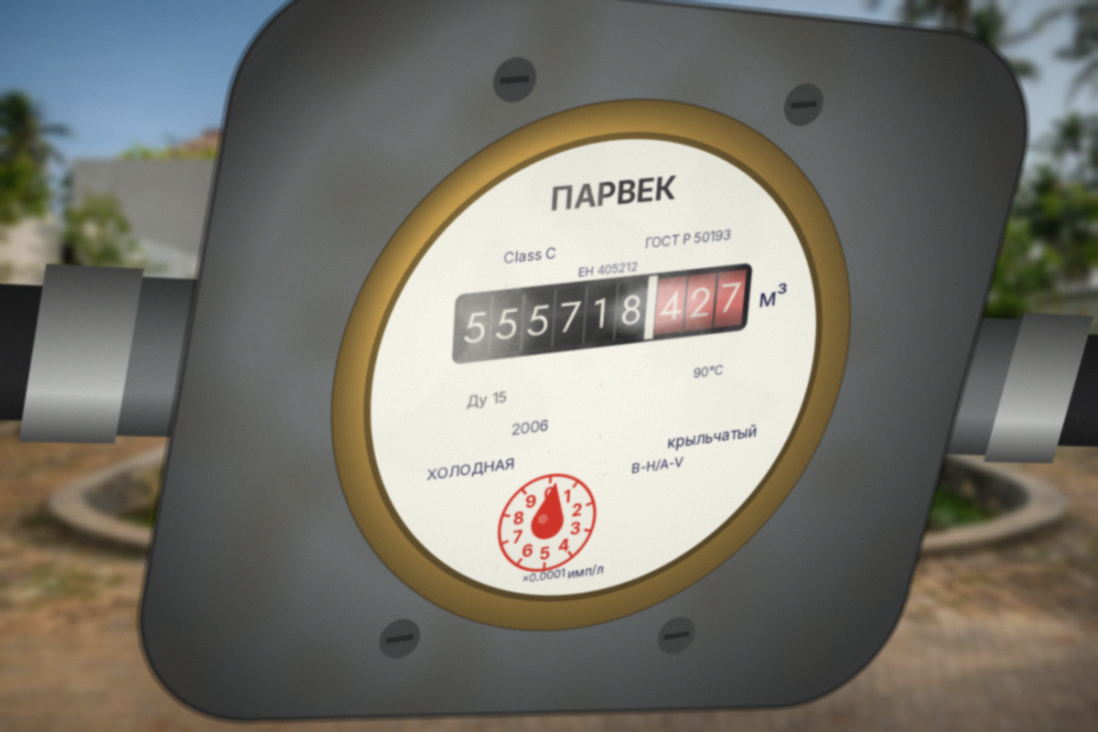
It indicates 555718.4270 m³
